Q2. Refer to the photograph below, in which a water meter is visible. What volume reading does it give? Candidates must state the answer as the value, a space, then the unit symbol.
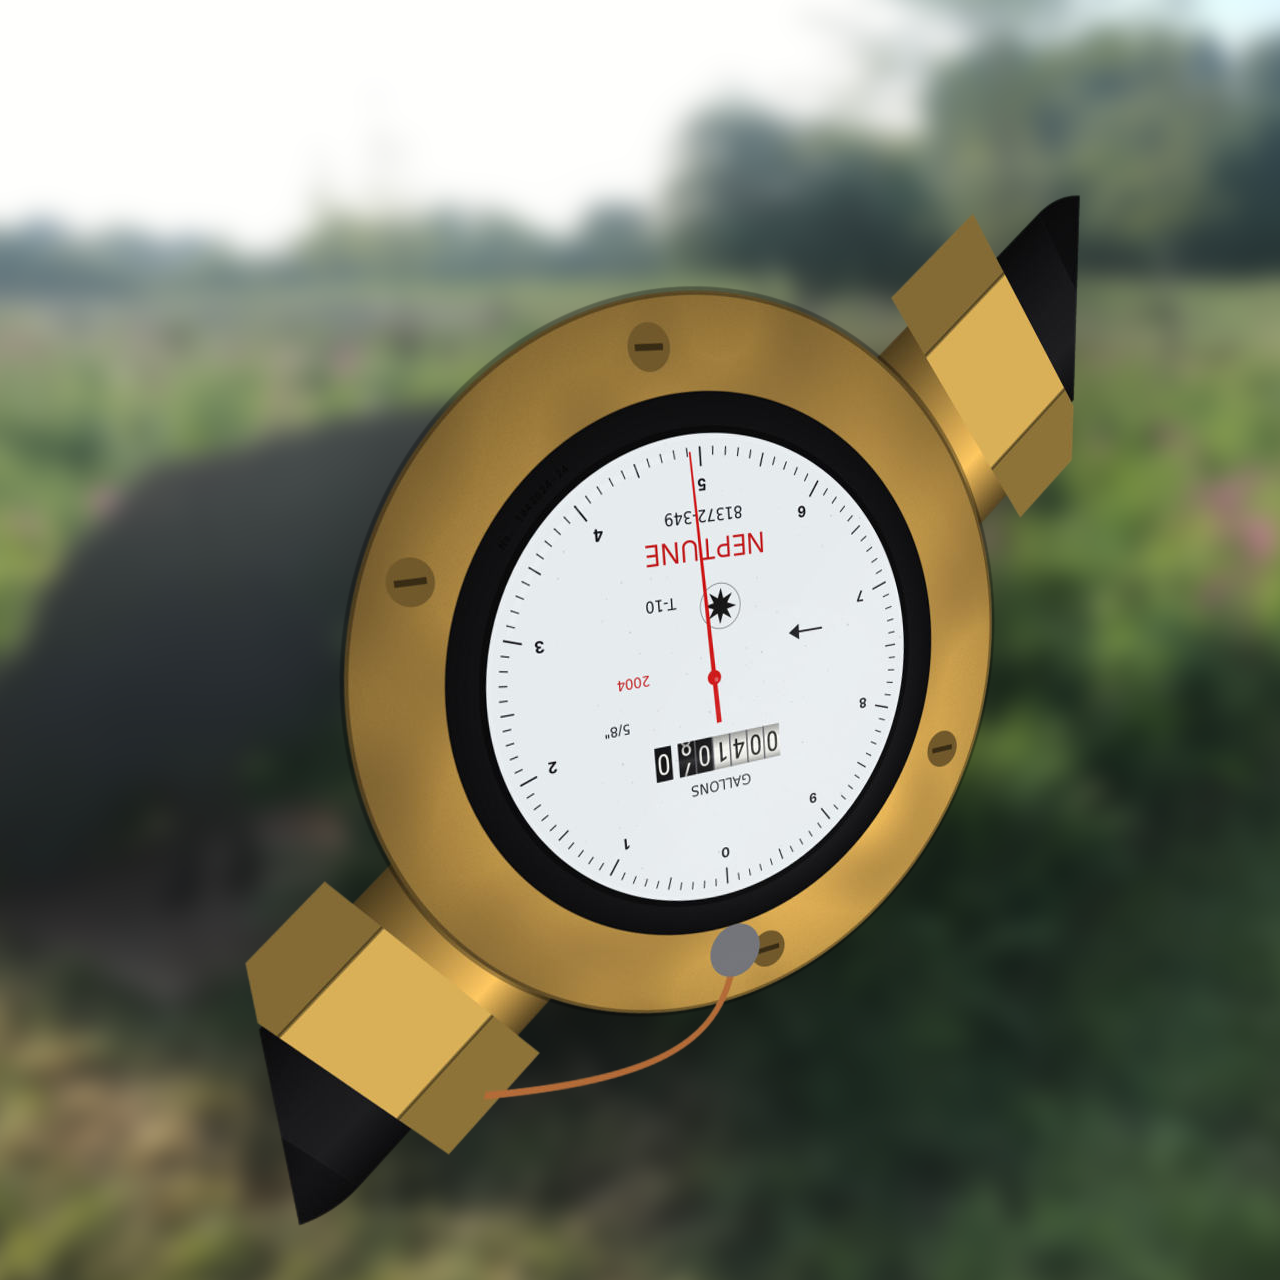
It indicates 41074.9 gal
